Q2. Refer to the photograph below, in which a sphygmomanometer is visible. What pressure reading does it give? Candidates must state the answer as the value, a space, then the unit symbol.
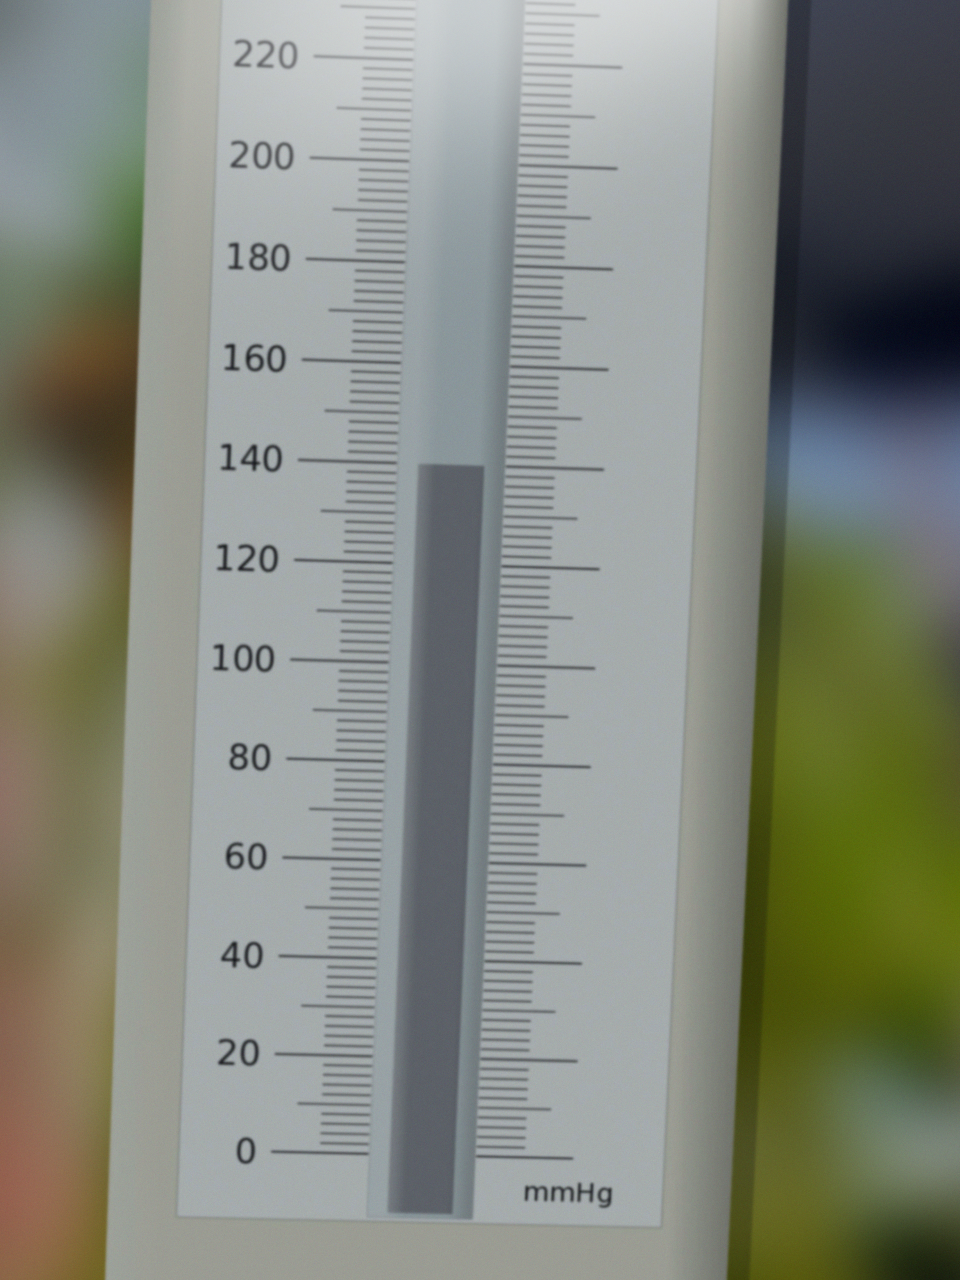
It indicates 140 mmHg
